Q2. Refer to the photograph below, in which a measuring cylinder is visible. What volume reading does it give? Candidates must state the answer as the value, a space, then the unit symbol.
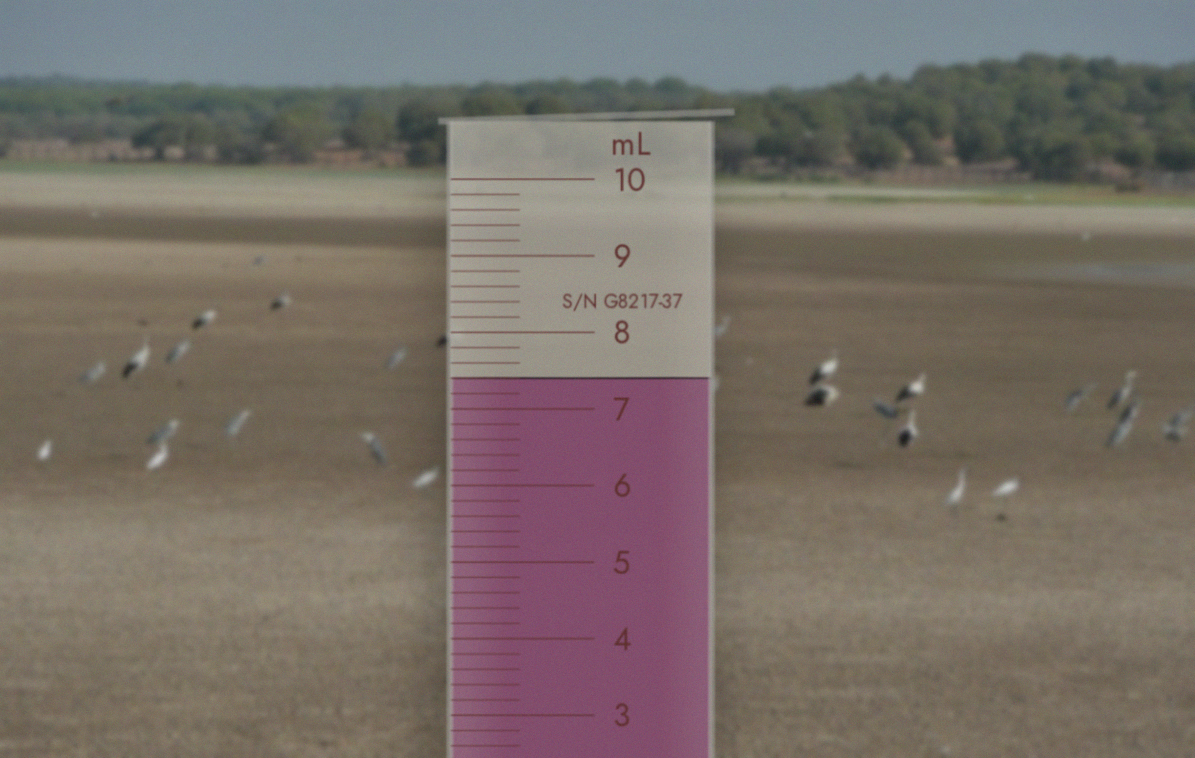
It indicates 7.4 mL
